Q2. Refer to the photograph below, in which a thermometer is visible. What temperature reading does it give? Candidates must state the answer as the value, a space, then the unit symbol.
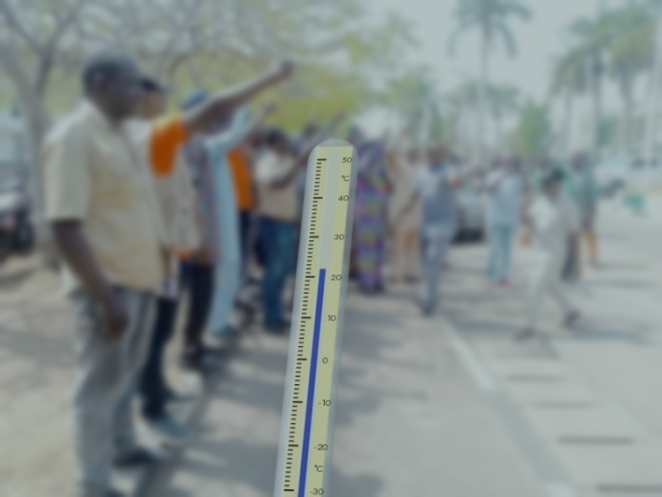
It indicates 22 °C
